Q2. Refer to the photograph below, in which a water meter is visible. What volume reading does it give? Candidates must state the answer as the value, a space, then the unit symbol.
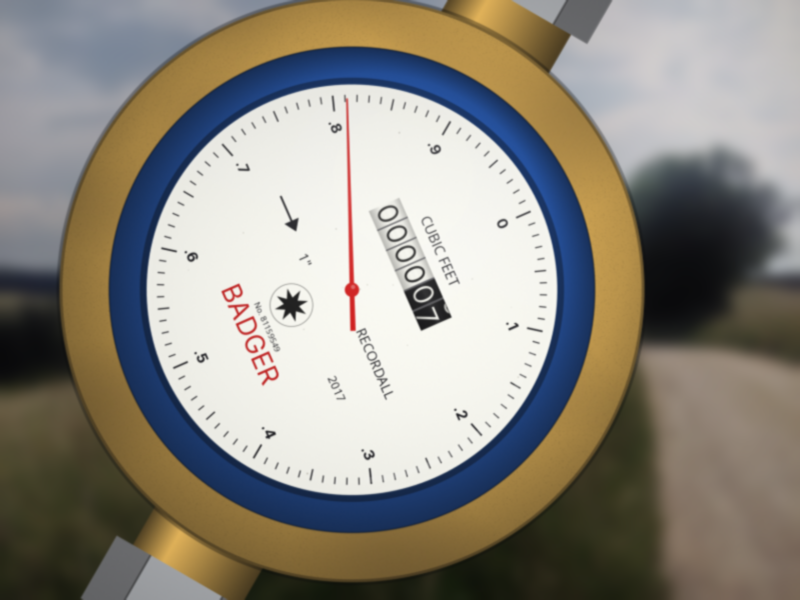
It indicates 6.81 ft³
